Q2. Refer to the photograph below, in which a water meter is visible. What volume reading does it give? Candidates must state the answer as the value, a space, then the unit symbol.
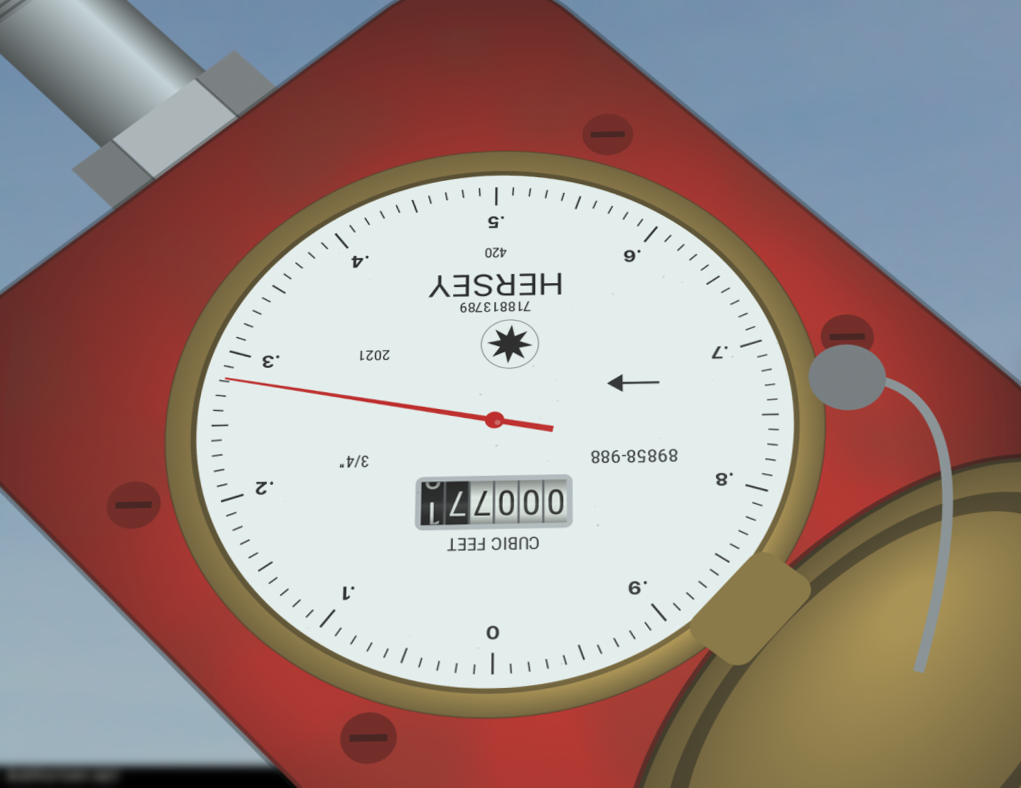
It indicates 771.28 ft³
